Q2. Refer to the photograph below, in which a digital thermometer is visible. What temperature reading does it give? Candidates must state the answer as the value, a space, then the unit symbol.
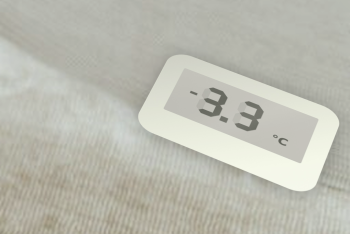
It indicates -3.3 °C
